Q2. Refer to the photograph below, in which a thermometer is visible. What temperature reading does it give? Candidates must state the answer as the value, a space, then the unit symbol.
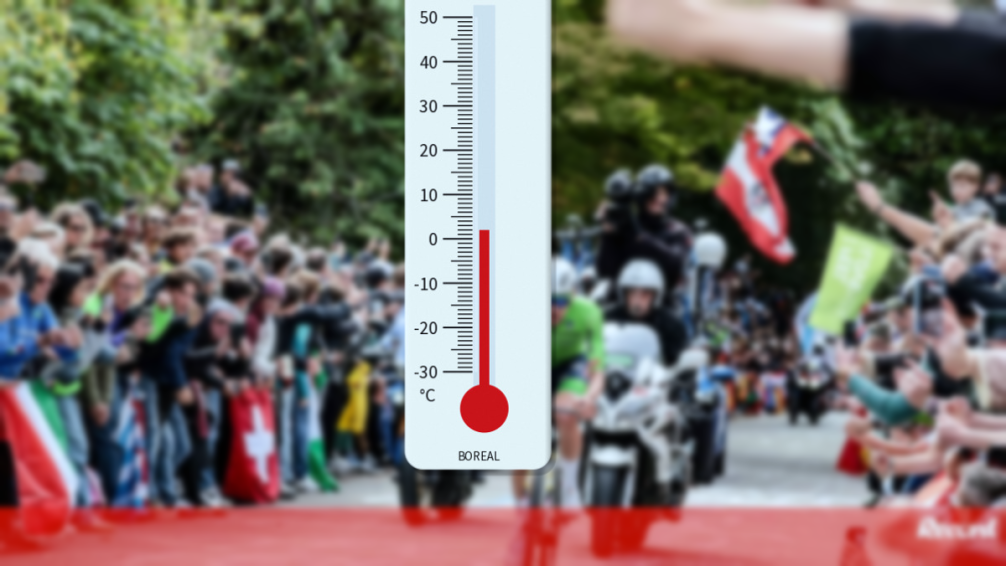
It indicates 2 °C
